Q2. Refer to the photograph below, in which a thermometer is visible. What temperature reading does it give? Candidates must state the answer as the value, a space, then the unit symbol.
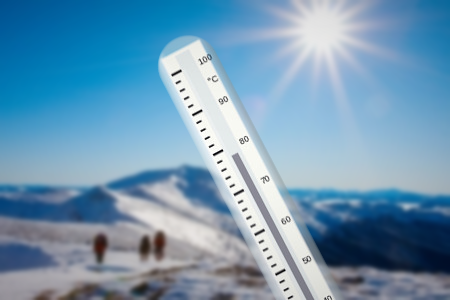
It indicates 78 °C
